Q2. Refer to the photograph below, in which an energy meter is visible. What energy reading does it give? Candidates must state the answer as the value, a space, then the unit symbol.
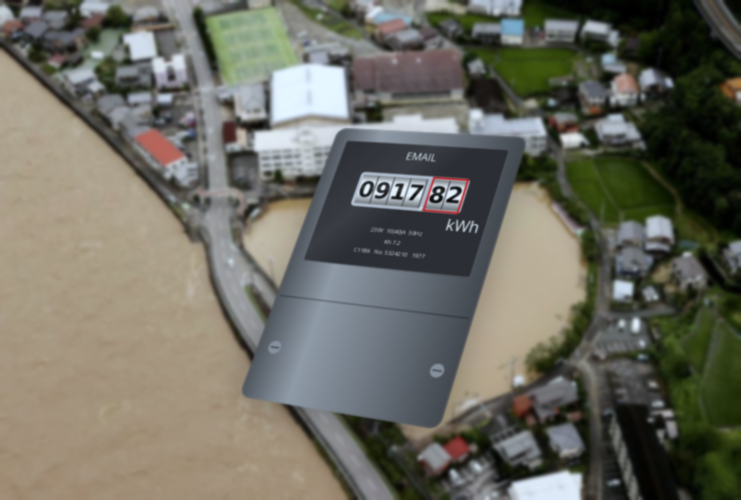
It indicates 917.82 kWh
